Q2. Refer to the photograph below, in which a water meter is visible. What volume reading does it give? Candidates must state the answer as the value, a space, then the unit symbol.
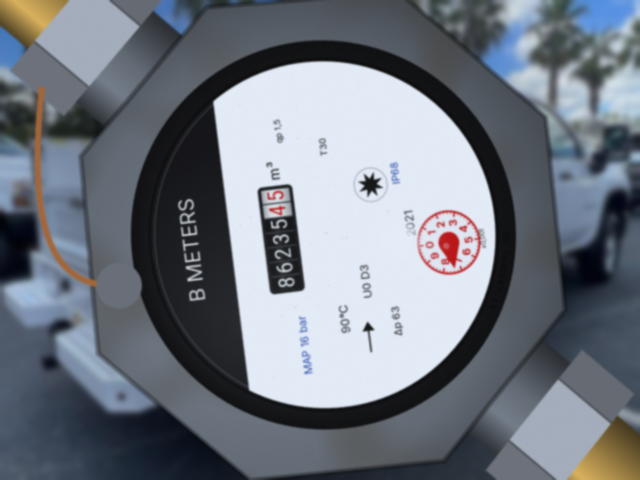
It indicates 86235.457 m³
